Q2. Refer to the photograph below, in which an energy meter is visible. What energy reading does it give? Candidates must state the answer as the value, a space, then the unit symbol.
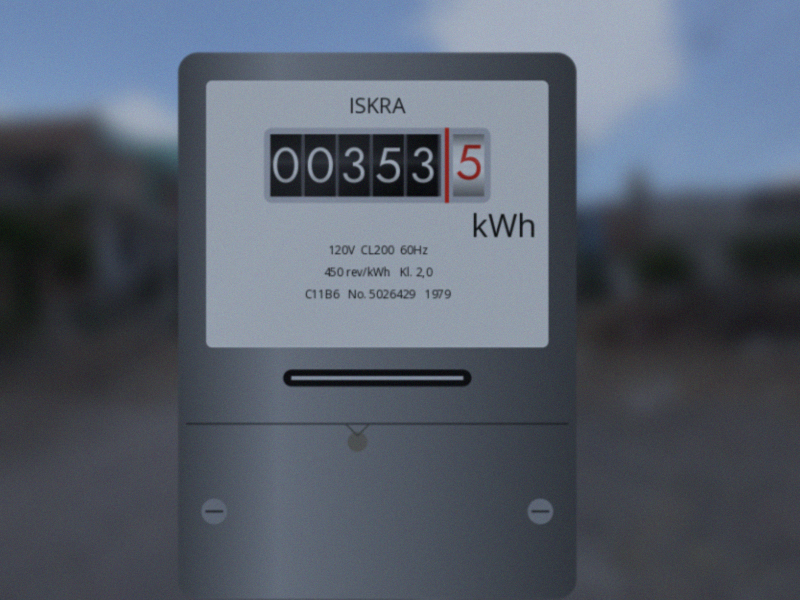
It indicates 353.5 kWh
